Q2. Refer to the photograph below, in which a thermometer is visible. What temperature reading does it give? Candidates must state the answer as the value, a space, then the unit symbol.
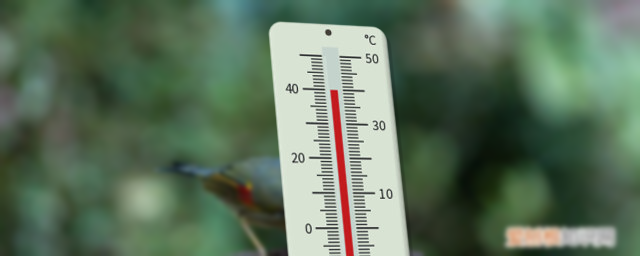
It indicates 40 °C
